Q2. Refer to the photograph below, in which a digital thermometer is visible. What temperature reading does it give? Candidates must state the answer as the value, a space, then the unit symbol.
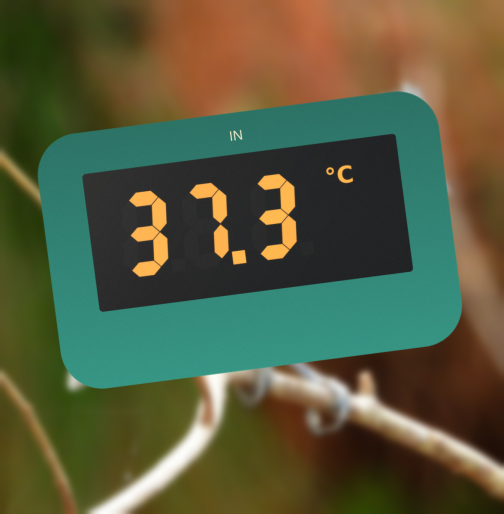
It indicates 37.3 °C
